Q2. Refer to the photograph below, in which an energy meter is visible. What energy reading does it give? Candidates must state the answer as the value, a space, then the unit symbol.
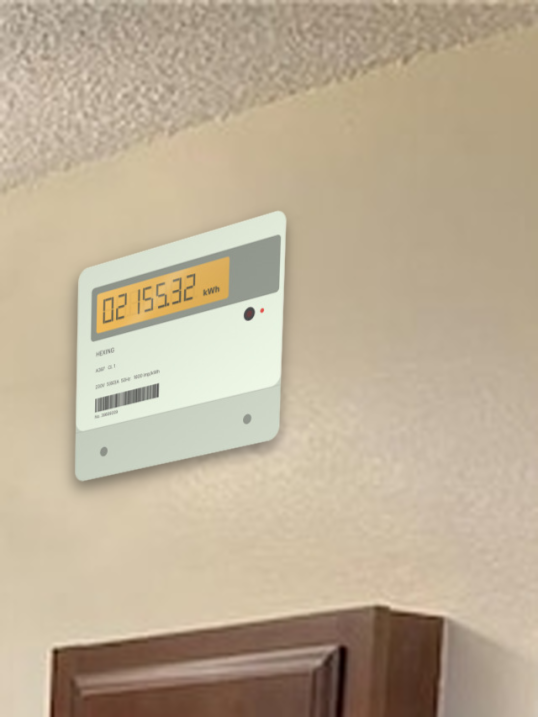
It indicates 2155.32 kWh
